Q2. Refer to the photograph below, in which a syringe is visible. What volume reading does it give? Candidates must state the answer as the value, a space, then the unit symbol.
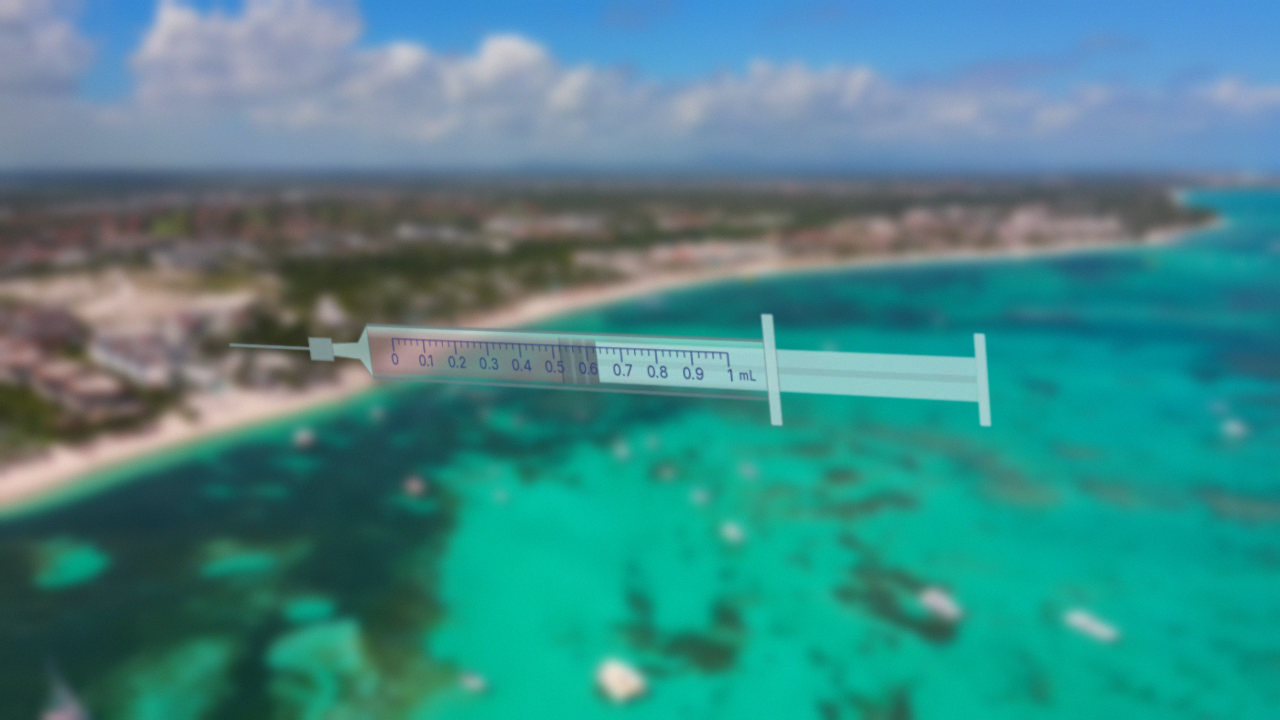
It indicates 0.52 mL
